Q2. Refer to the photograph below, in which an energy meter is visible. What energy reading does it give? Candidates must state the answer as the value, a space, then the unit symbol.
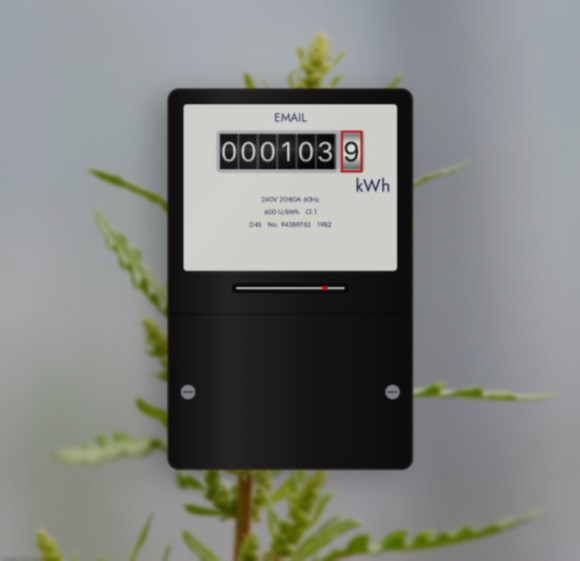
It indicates 103.9 kWh
